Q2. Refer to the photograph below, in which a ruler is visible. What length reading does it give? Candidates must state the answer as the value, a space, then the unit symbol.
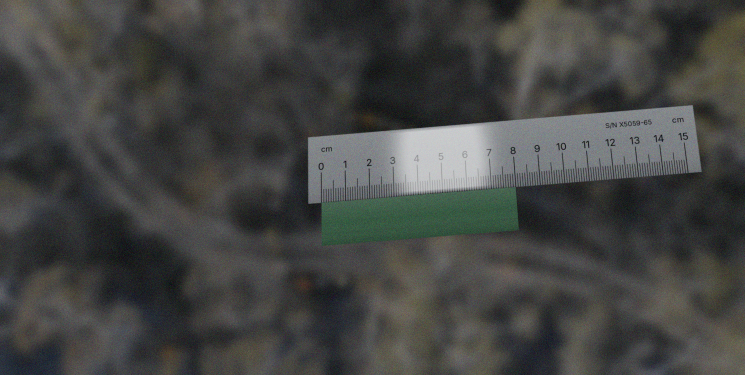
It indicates 8 cm
